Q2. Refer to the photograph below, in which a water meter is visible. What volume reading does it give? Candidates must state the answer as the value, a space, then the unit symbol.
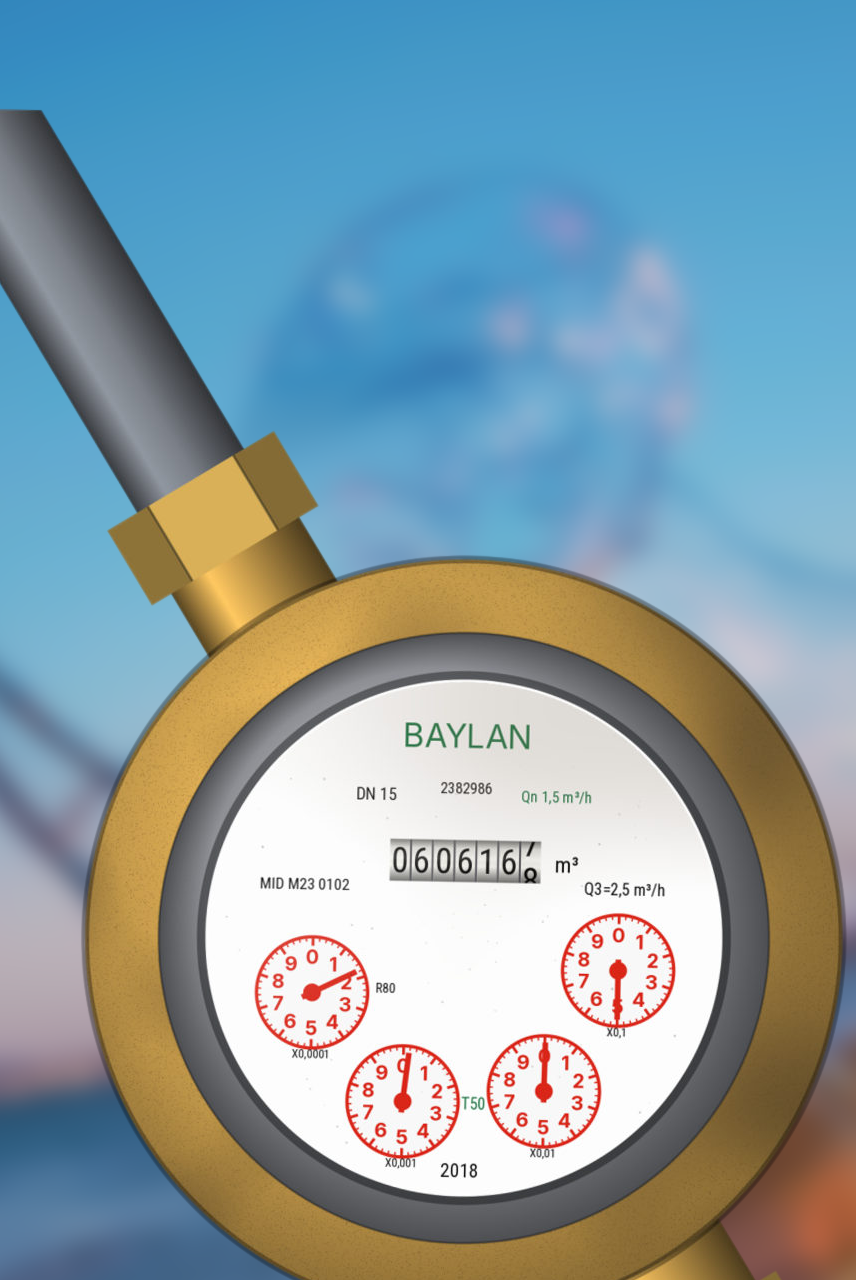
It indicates 606167.5001 m³
